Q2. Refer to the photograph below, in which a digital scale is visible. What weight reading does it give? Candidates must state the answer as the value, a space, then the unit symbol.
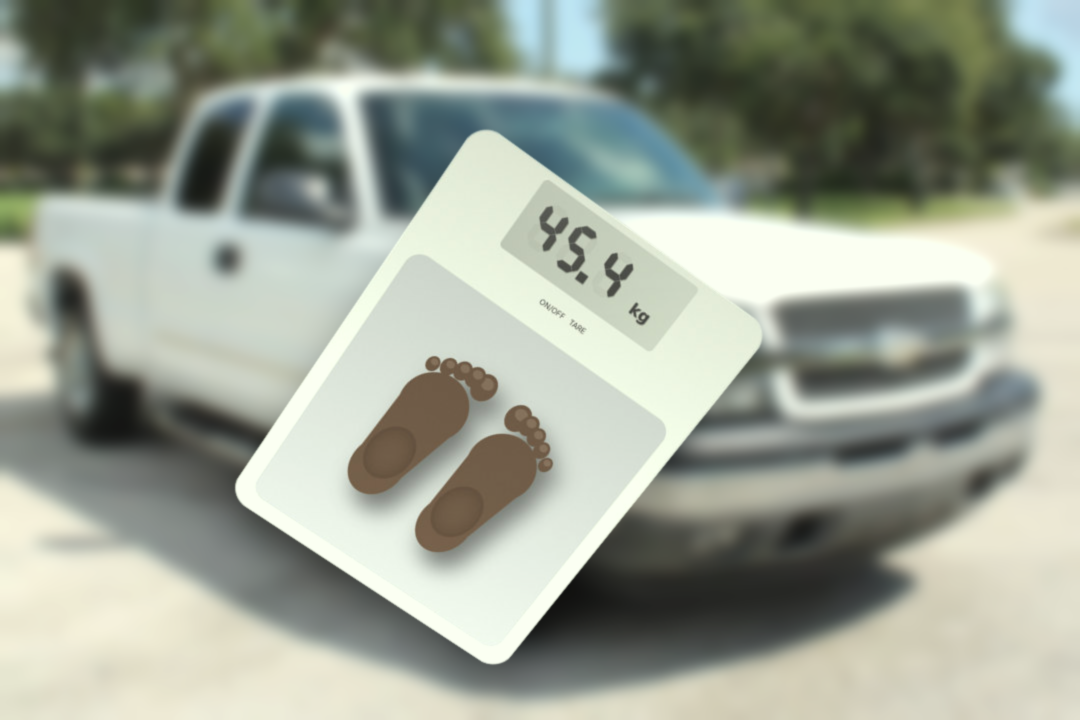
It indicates 45.4 kg
